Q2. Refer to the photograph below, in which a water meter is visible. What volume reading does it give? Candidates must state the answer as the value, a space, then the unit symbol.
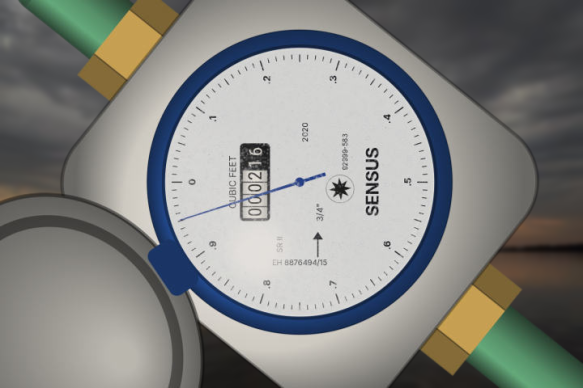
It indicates 215.95 ft³
